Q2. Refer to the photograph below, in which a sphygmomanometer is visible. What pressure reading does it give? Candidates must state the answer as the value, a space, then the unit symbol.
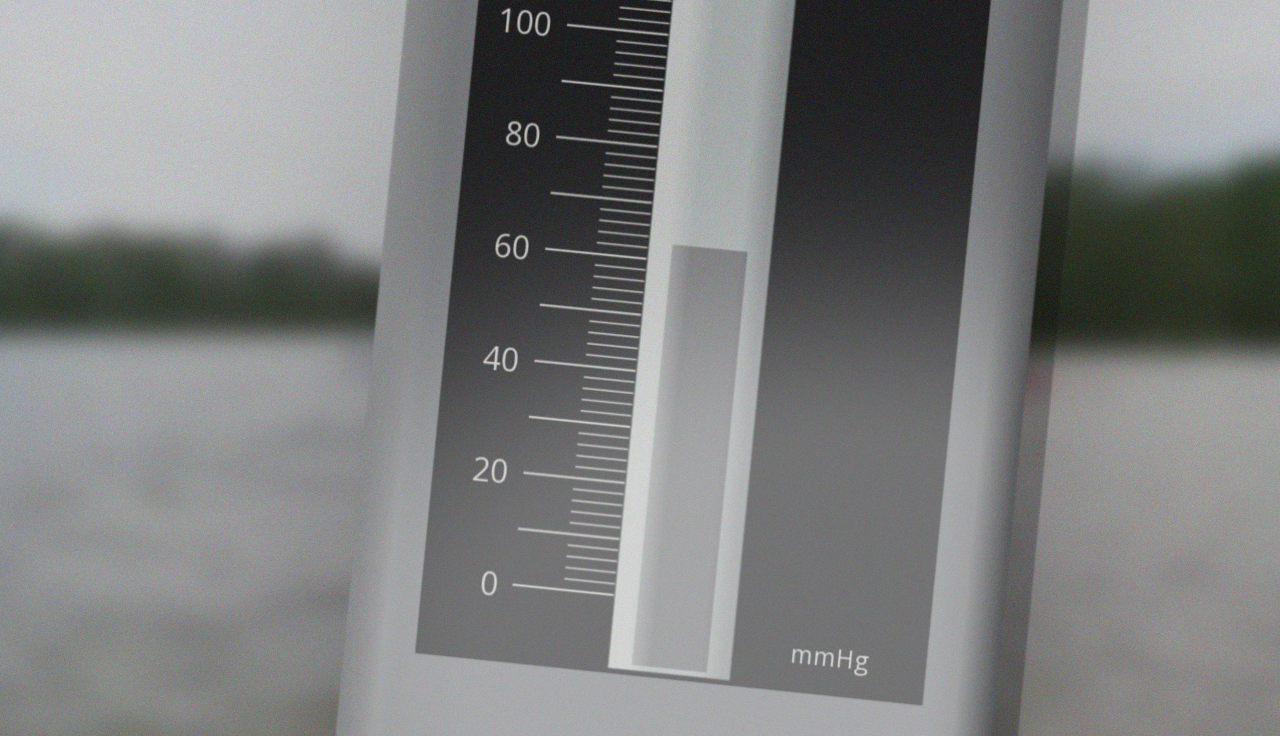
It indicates 63 mmHg
